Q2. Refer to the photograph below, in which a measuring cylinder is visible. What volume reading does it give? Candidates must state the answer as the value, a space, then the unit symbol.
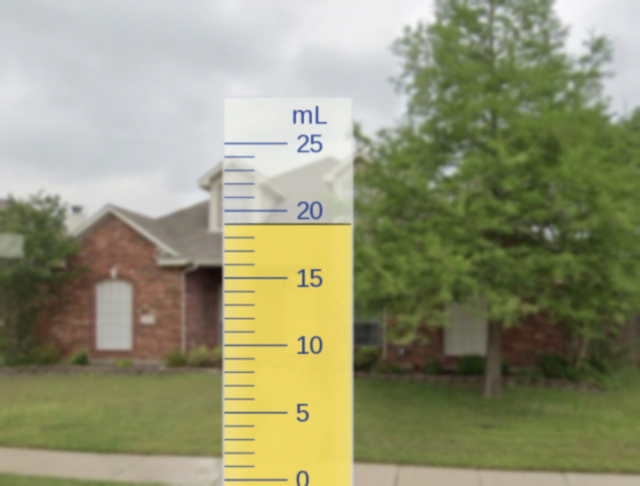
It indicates 19 mL
